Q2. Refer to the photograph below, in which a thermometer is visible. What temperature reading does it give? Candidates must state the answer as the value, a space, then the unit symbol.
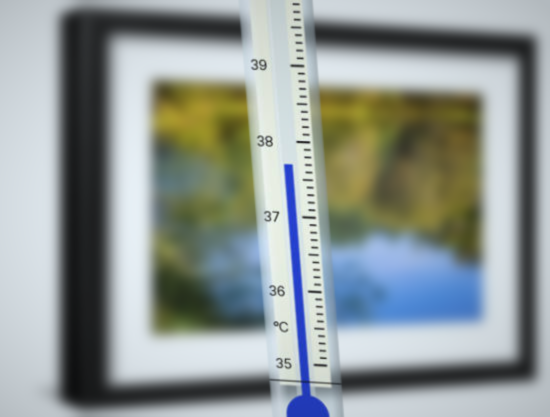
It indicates 37.7 °C
